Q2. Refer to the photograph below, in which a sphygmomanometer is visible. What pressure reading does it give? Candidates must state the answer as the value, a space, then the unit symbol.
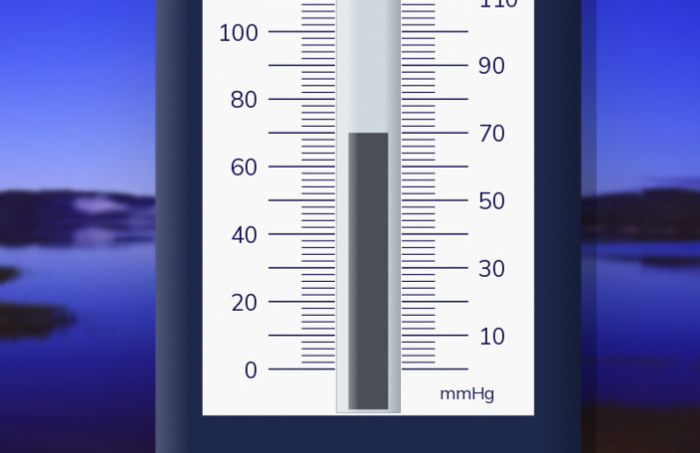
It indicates 70 mmHg
